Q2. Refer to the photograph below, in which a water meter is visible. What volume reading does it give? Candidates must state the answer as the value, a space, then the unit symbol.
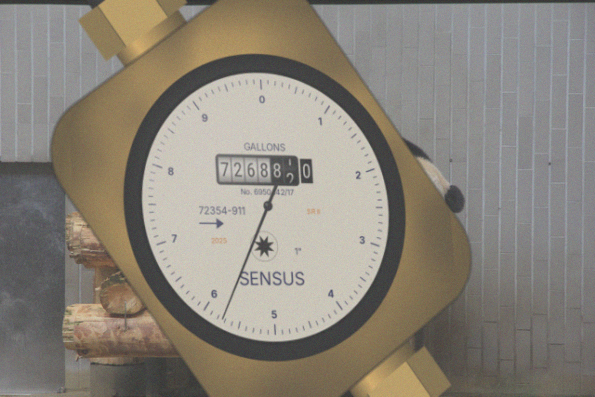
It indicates 7268815.7 gal
